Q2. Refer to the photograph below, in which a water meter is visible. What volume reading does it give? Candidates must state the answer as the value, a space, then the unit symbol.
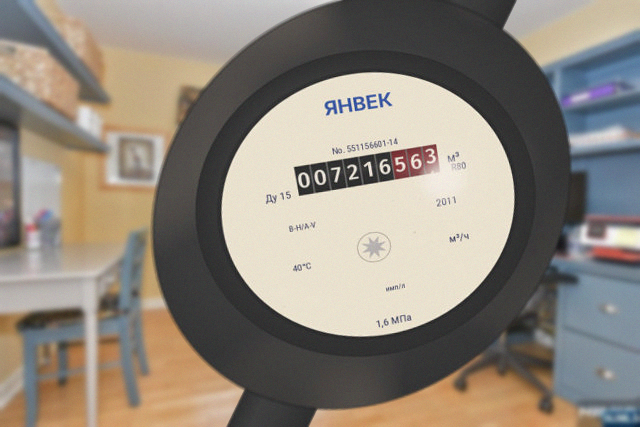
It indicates 7216.563 m³
